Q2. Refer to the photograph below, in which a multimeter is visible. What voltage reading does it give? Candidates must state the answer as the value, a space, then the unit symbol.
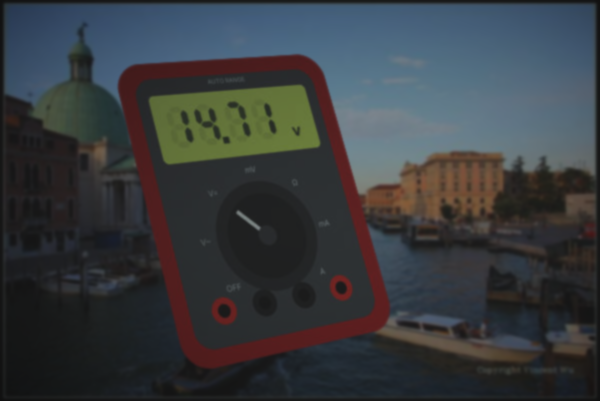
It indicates 14.71 V
